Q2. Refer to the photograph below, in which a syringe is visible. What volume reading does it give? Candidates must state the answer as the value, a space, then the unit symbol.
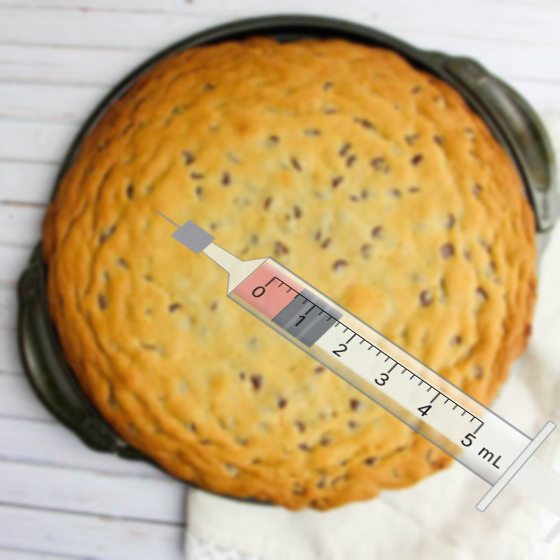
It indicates 0.6 mL
